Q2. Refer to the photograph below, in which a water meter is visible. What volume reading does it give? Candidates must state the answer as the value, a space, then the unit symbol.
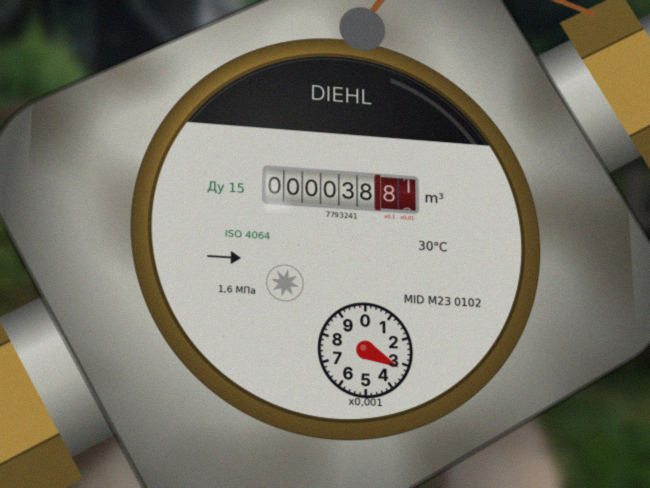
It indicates 38.813 m³
